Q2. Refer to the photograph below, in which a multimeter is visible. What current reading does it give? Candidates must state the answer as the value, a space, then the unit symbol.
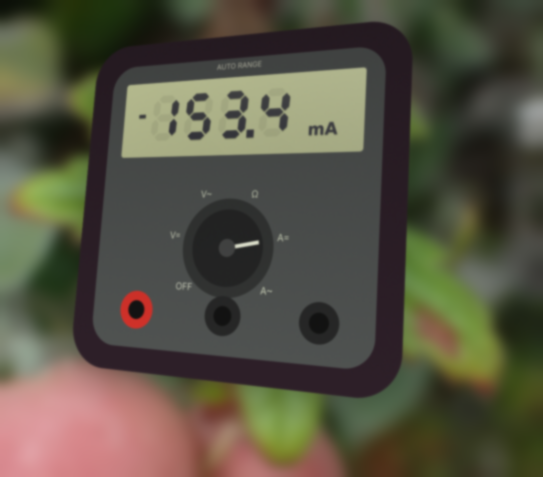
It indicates -153.4 mA
